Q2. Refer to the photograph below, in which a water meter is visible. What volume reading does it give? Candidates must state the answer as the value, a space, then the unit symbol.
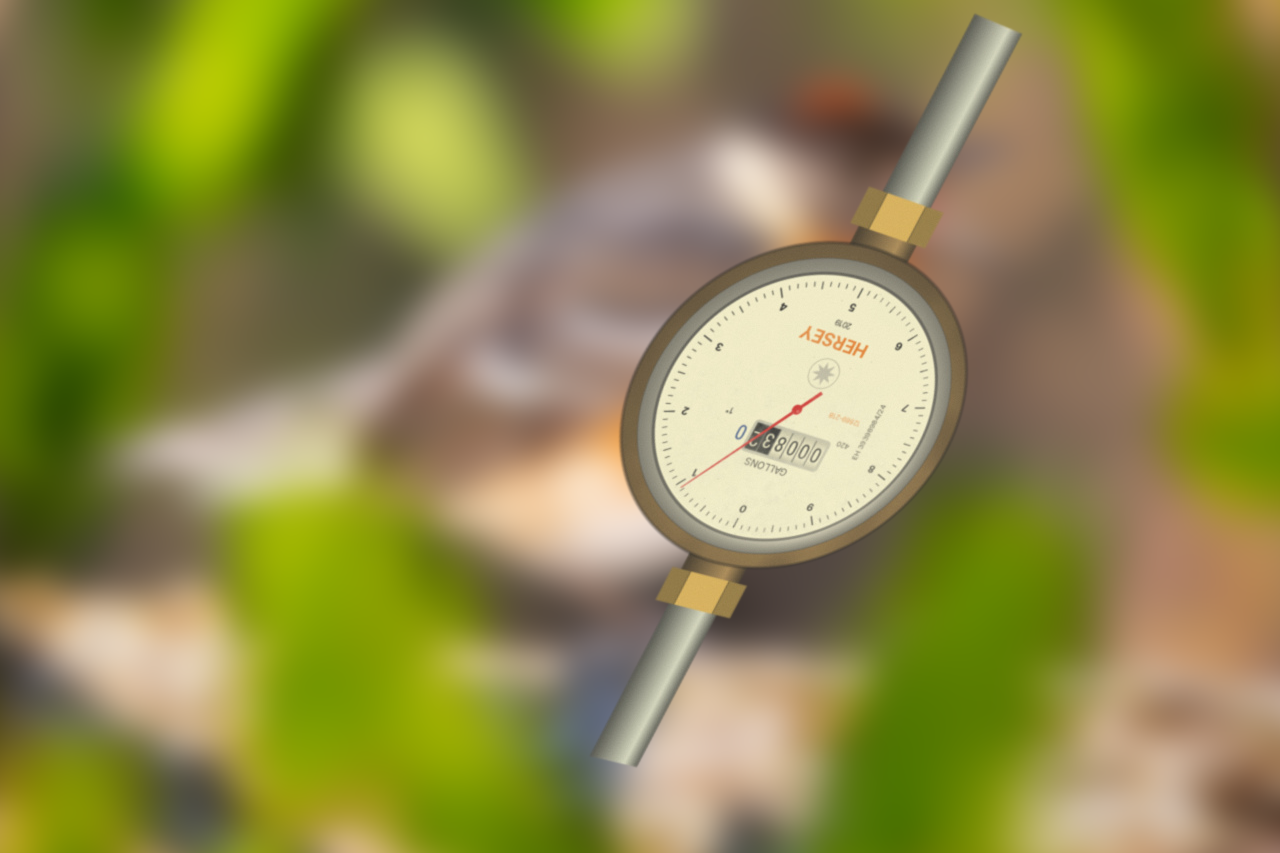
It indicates 8320.9 gal
